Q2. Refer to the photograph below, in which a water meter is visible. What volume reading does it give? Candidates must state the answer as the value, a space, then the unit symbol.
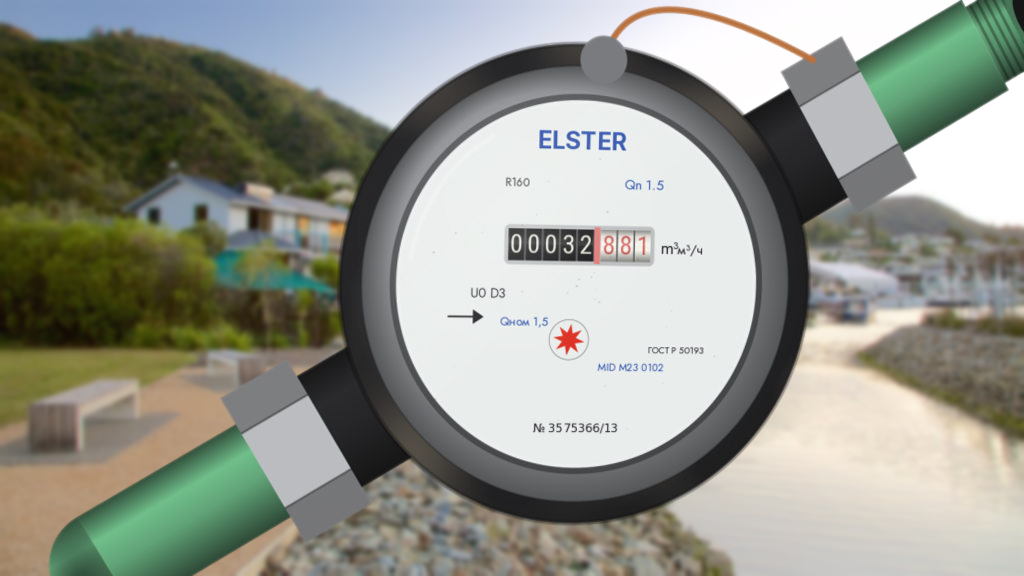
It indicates 32.881 m³
